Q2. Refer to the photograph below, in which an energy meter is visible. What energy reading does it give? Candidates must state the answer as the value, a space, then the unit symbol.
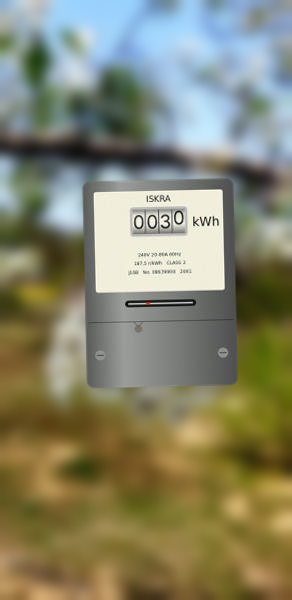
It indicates 30 kWh
